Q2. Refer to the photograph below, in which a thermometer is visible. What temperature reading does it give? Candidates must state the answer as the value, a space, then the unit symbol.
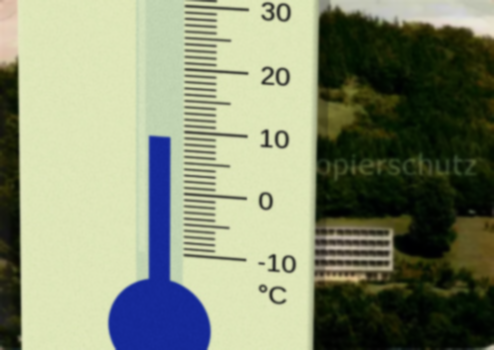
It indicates 9 °C
